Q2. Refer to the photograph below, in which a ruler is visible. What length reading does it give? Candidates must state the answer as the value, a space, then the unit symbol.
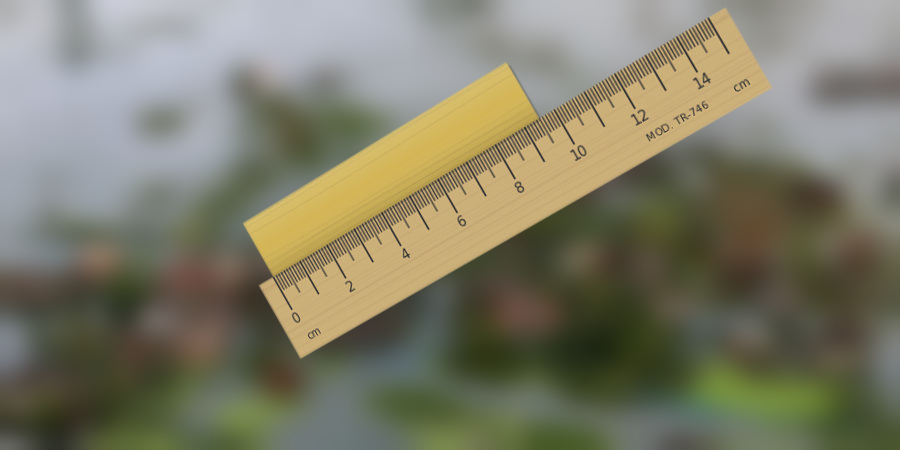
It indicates 9.5 cm
